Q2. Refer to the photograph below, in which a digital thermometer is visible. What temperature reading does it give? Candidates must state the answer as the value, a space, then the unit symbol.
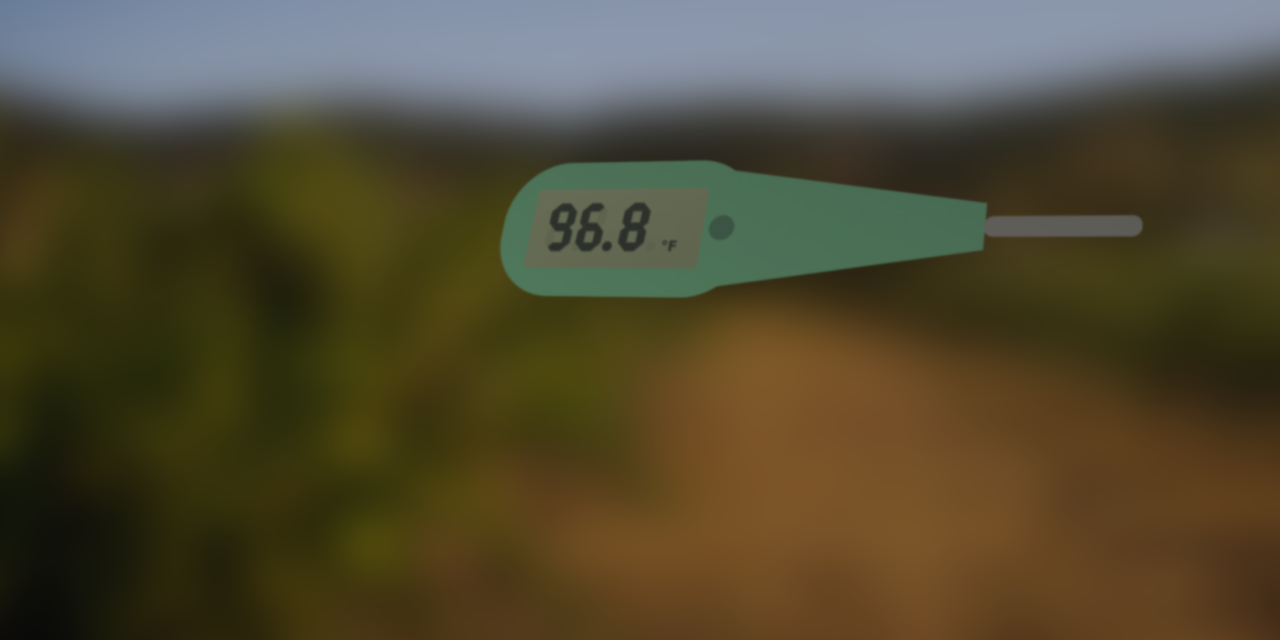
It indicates 96.8 °F
